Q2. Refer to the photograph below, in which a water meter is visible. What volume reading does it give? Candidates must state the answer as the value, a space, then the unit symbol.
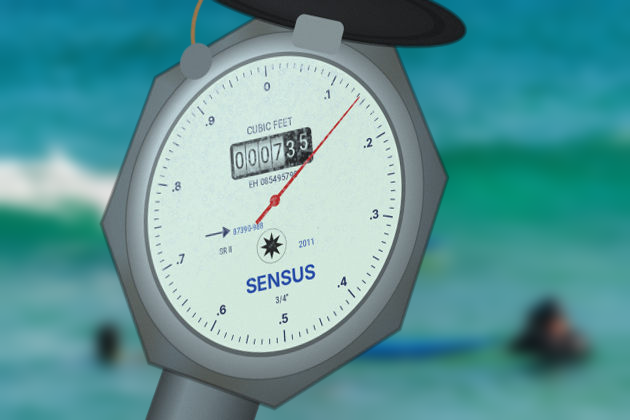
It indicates 735.14 ft³
